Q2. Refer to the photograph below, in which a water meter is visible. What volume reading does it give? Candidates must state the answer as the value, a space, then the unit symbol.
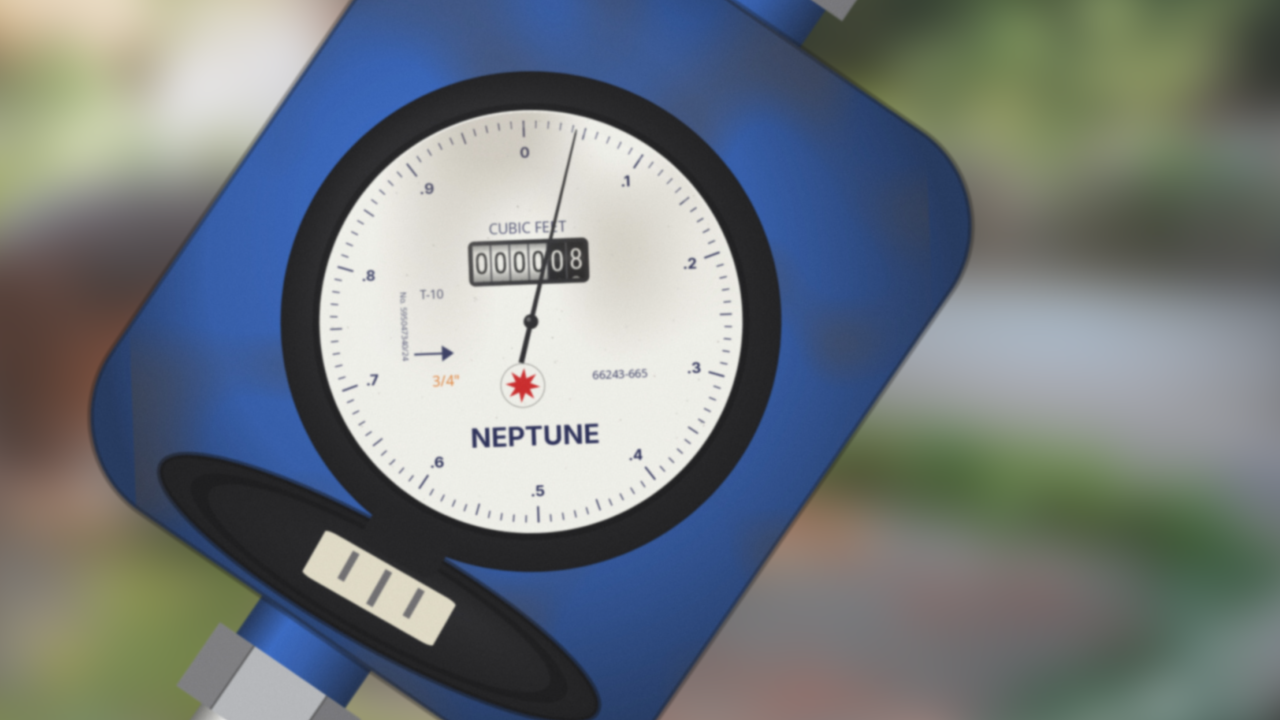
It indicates 8.04 ft³
